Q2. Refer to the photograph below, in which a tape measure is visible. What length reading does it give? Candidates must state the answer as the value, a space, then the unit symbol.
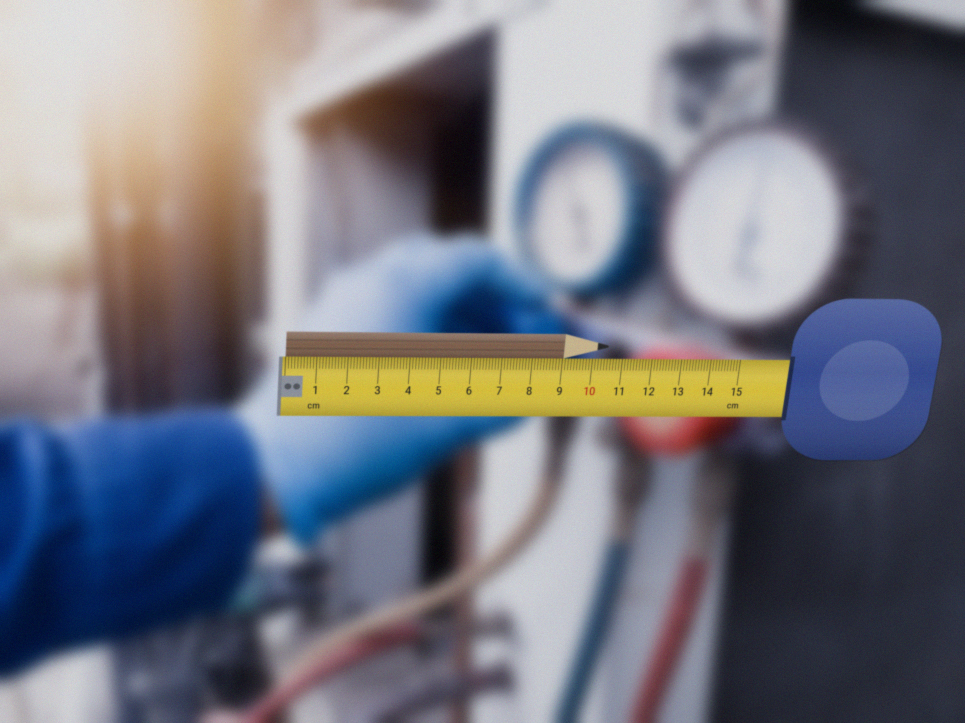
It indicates 10.5 cm
